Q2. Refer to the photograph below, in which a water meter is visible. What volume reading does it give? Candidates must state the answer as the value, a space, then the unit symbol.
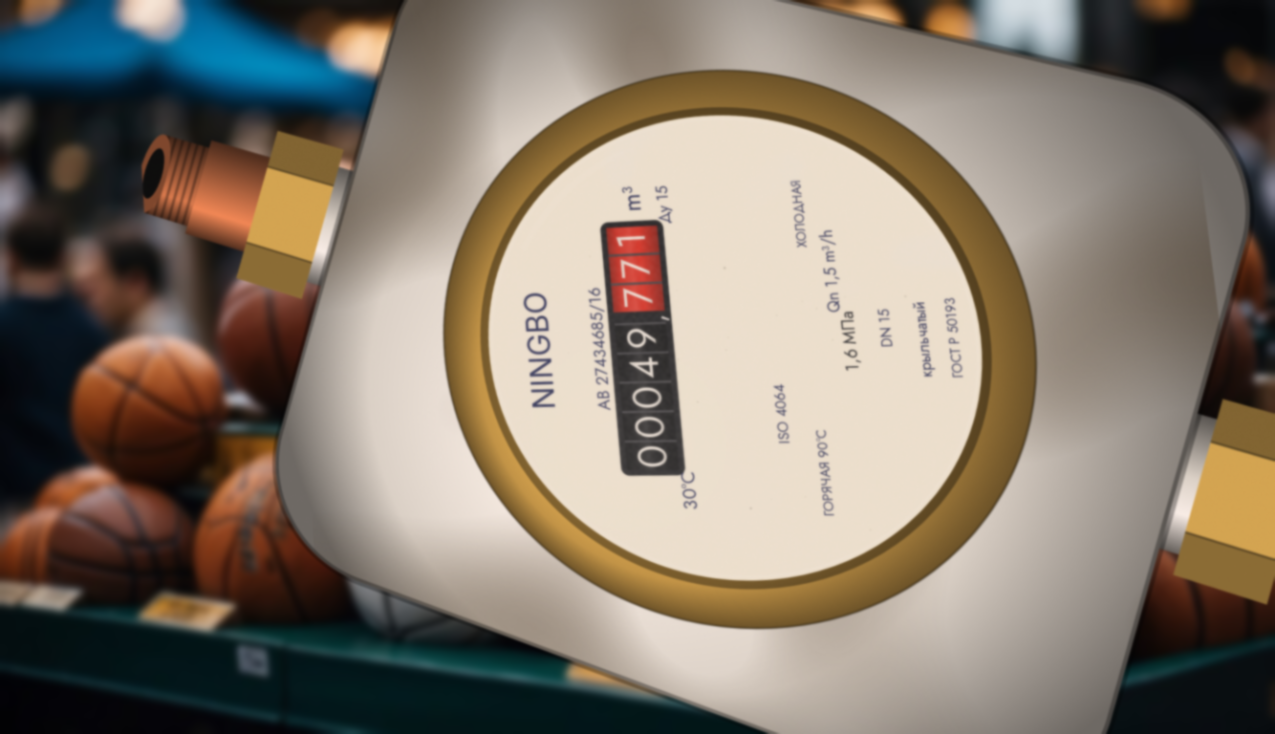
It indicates 49.771 m³
